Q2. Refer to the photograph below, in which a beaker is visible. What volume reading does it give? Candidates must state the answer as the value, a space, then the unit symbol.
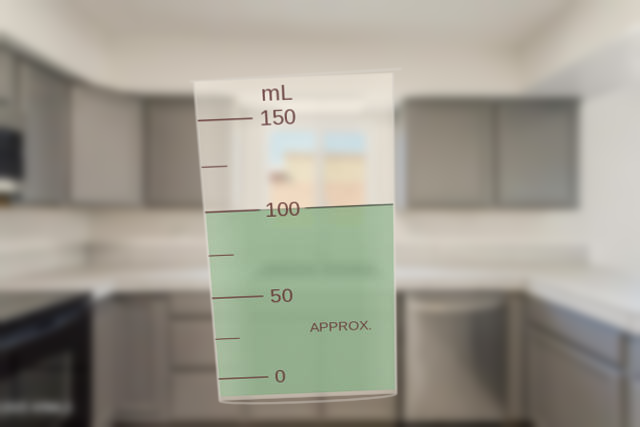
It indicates 100 mL
